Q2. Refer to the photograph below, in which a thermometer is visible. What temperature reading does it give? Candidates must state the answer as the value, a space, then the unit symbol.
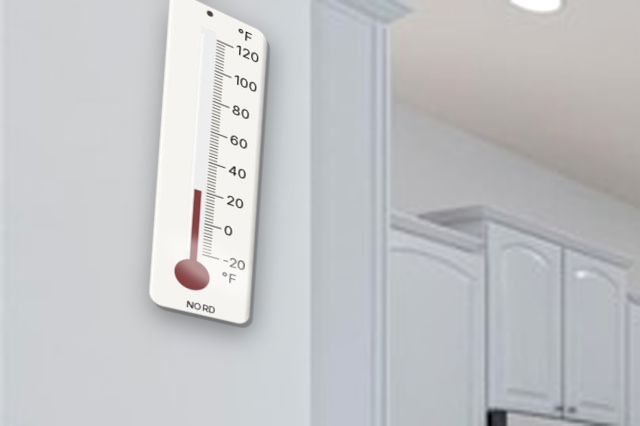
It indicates 20 °F
